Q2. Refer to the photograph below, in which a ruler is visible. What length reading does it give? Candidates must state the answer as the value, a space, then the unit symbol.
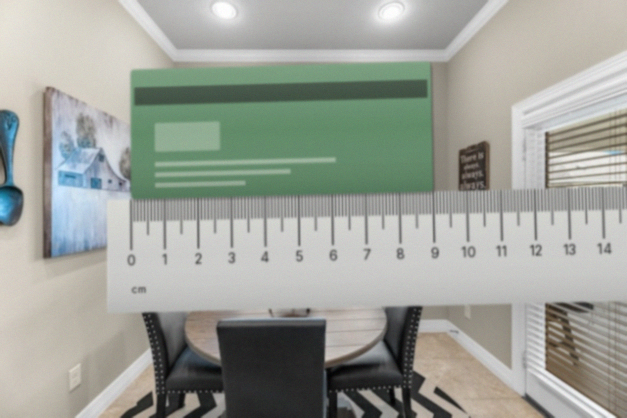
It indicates 9 cm
